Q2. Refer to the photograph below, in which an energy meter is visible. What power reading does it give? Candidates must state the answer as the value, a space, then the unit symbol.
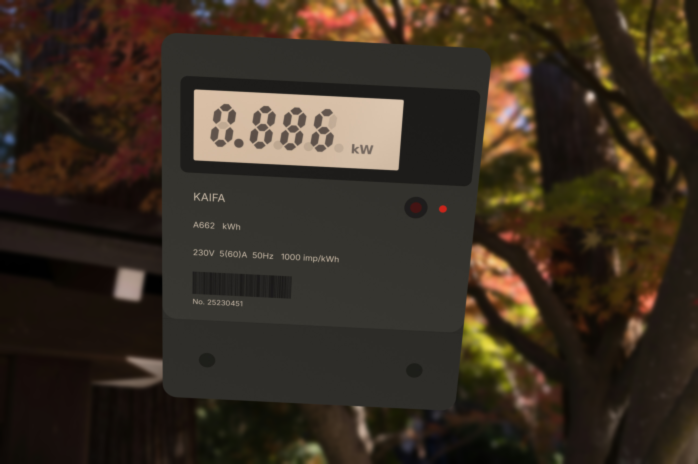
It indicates 0.886 kW
